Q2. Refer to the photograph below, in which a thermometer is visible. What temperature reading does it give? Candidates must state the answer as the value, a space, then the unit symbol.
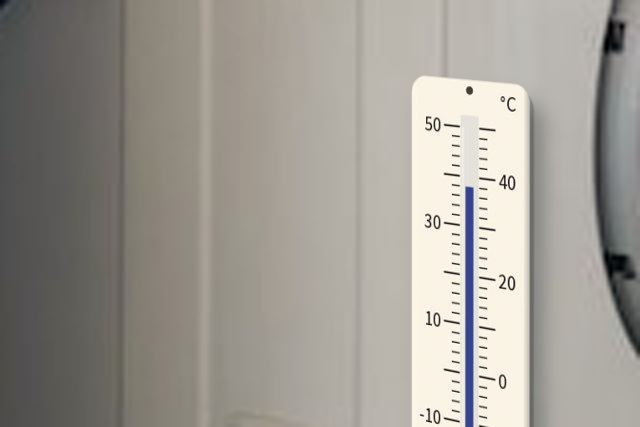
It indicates 38 °C
